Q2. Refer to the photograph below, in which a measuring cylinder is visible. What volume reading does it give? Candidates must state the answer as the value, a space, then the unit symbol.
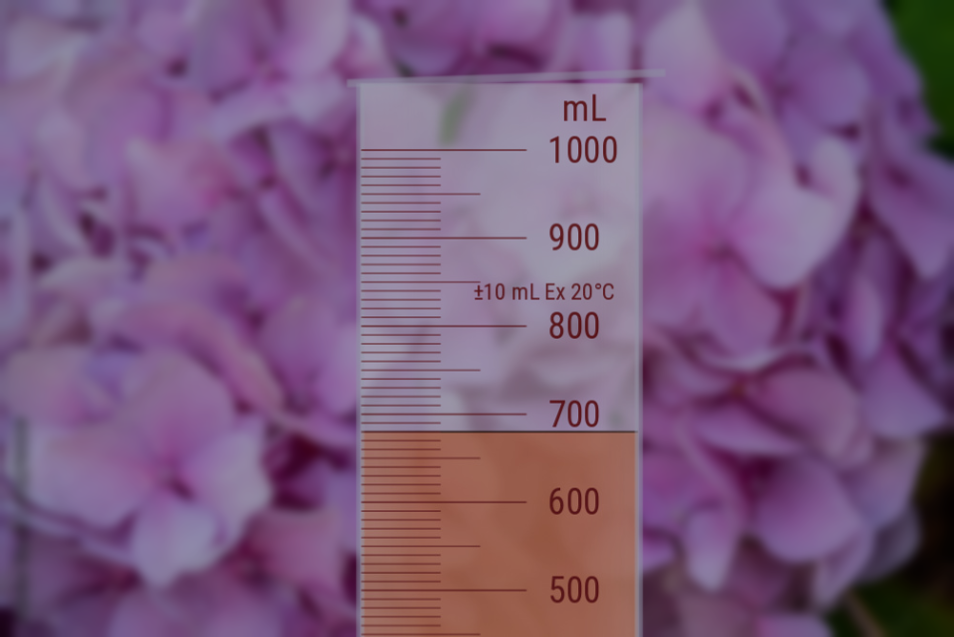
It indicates 680 mL
